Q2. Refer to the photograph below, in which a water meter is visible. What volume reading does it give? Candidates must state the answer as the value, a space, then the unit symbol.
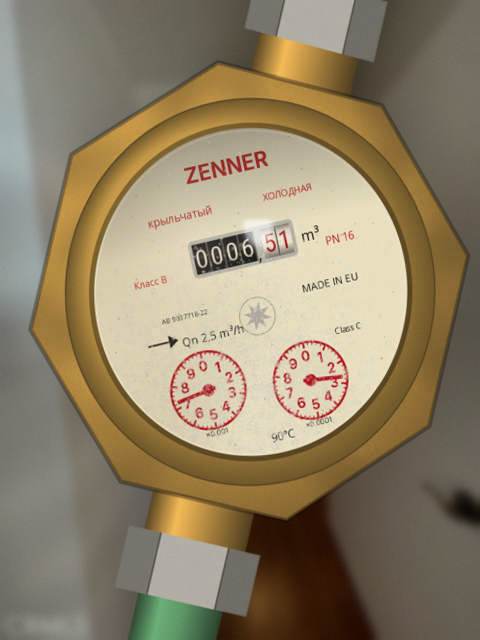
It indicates 6.5172 m³
